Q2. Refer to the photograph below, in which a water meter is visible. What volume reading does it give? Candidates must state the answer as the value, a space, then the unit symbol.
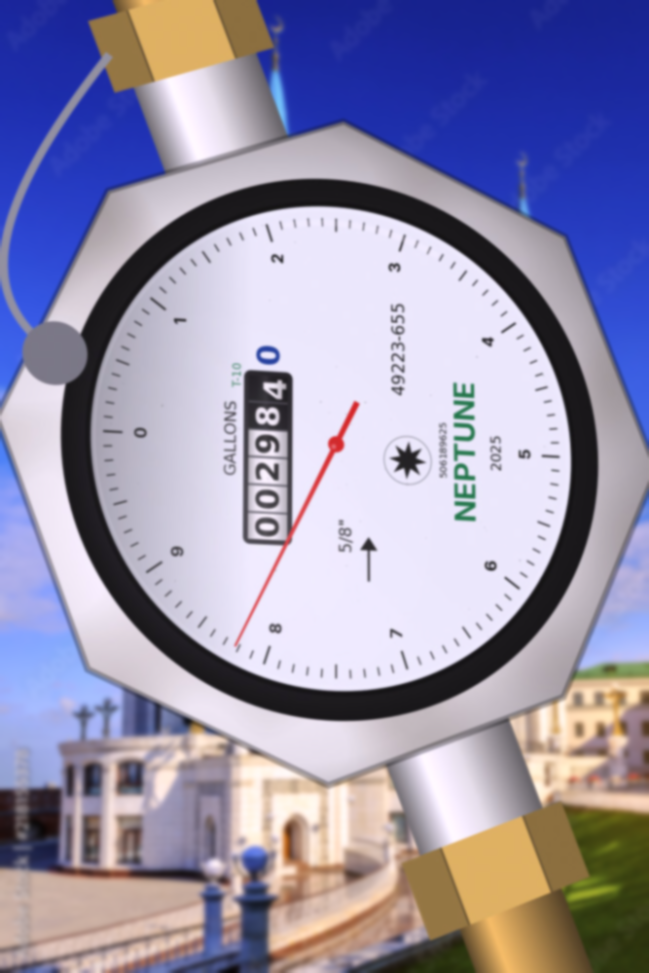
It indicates 29838.2 gal
